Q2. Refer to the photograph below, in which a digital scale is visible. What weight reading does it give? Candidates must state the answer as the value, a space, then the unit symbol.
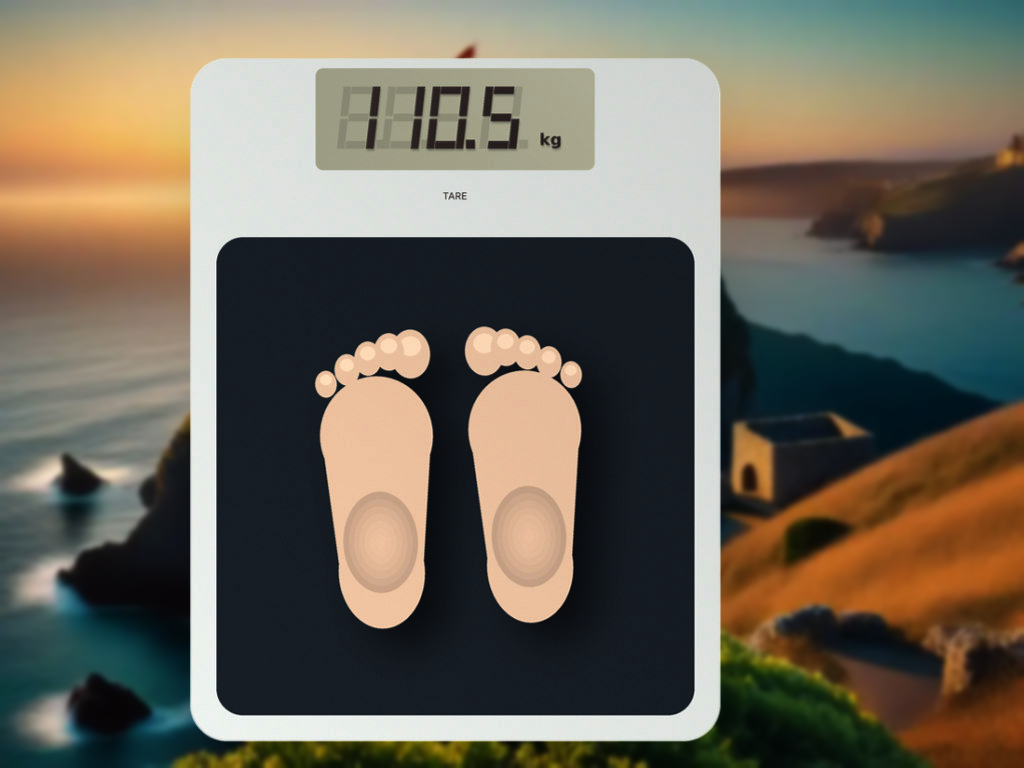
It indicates 110.5 kg
